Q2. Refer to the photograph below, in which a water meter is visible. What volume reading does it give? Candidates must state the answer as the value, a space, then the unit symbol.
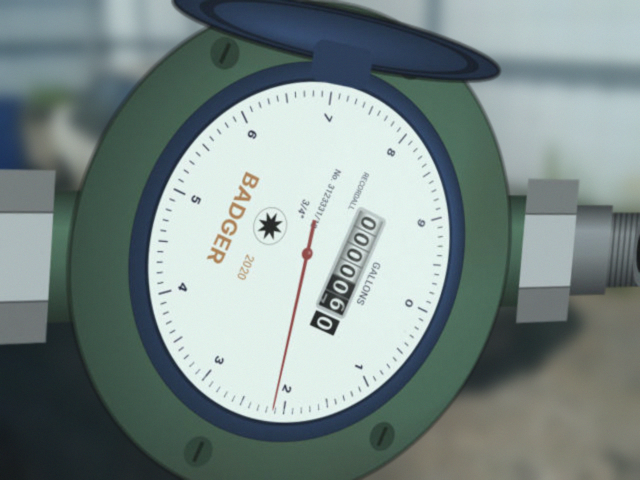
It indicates 62.1 gal
